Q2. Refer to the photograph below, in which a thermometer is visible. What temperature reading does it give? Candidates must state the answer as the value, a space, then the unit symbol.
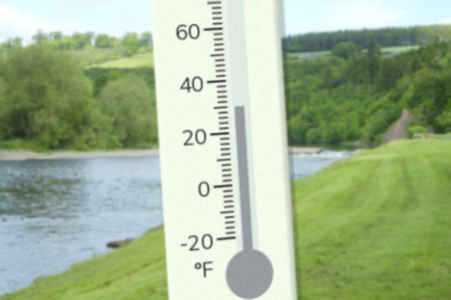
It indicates 30 °F
